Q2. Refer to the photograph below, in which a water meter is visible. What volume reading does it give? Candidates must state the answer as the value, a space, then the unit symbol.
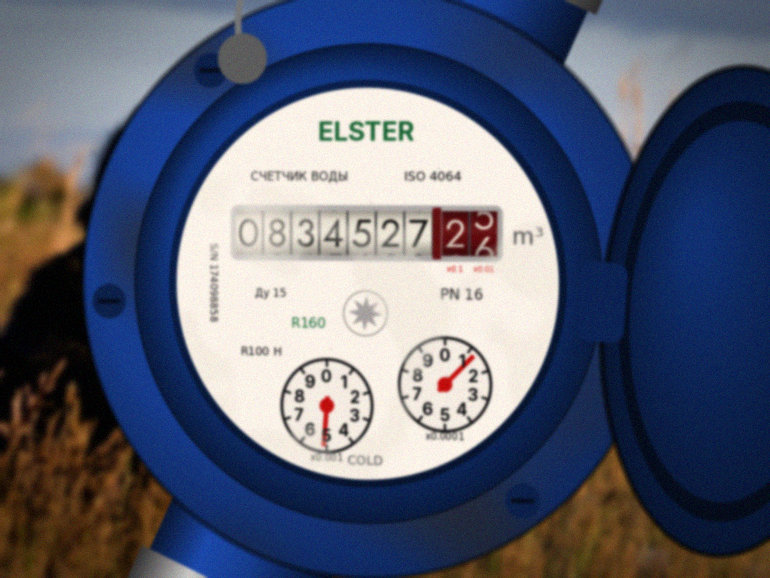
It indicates 834527.2551 m³
